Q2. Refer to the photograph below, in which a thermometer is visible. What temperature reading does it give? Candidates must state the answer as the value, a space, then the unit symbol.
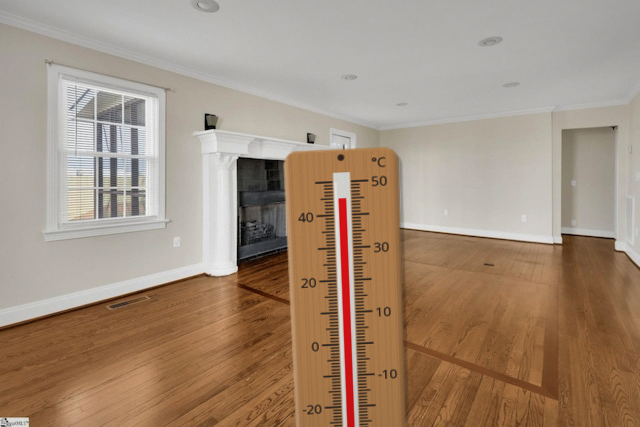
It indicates 45 °C
